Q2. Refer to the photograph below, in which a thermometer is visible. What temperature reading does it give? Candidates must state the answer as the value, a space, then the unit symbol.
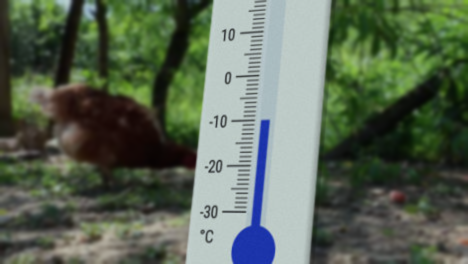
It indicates -10 °C
